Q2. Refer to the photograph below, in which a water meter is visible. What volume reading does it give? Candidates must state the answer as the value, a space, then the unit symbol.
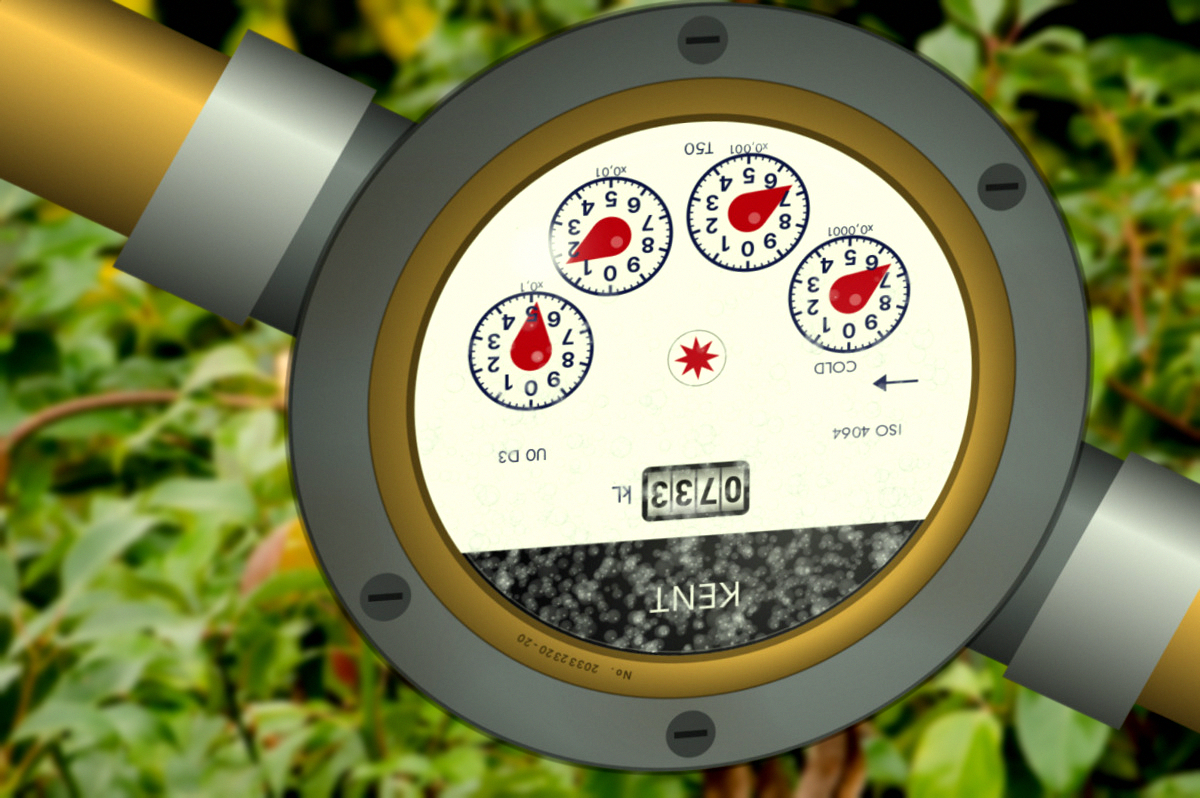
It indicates 733.5166 kL
